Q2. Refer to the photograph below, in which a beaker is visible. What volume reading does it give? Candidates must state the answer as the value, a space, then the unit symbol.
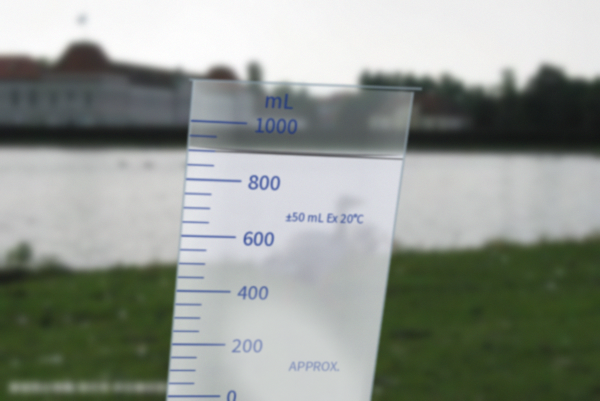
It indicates 900 mL
